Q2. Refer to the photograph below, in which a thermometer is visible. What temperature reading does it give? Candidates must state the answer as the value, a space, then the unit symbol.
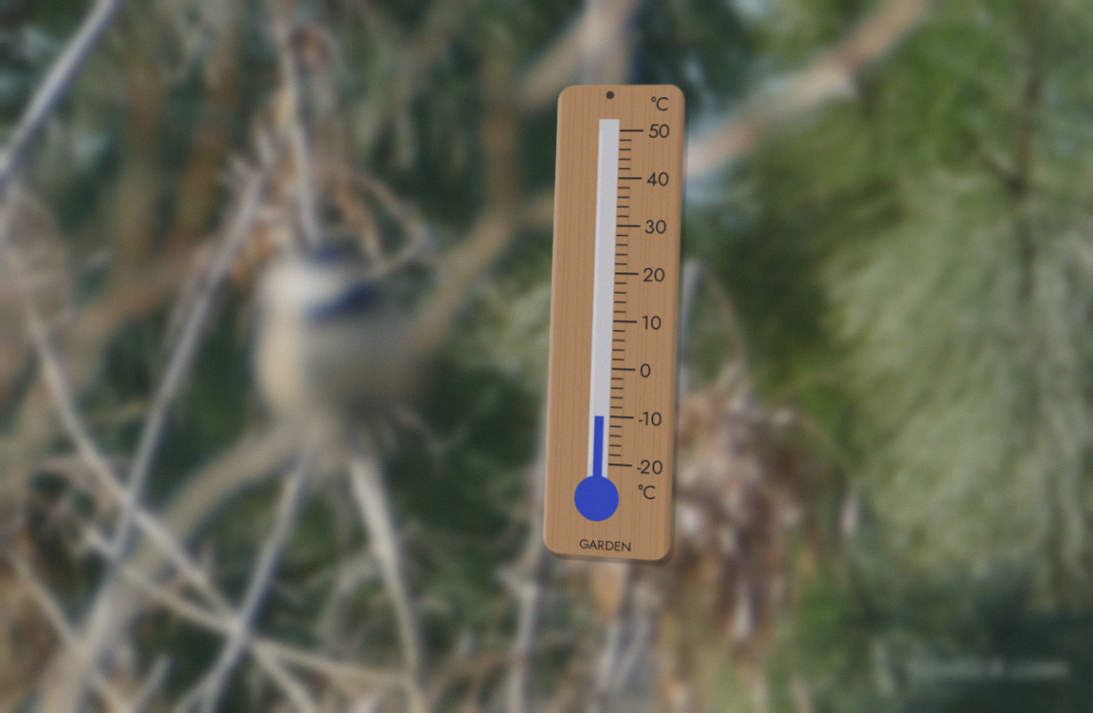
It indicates -10 °C
